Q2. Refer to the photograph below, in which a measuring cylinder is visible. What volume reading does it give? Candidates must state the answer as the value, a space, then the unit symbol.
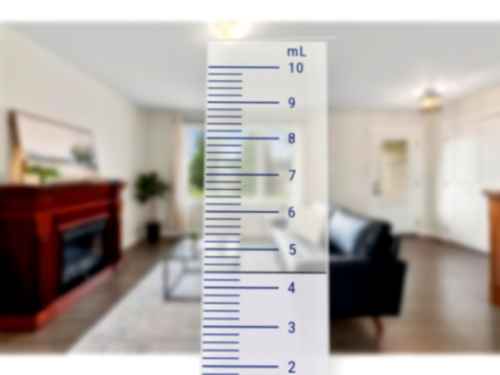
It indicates 4.4 mL
